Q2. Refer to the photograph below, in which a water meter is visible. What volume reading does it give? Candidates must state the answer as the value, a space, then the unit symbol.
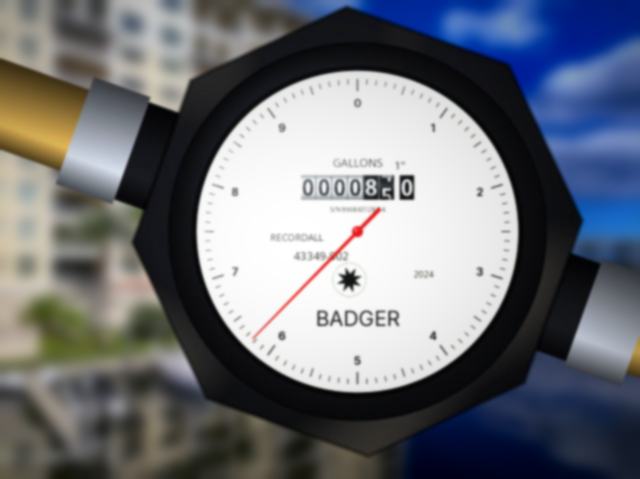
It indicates 846.2 gal
